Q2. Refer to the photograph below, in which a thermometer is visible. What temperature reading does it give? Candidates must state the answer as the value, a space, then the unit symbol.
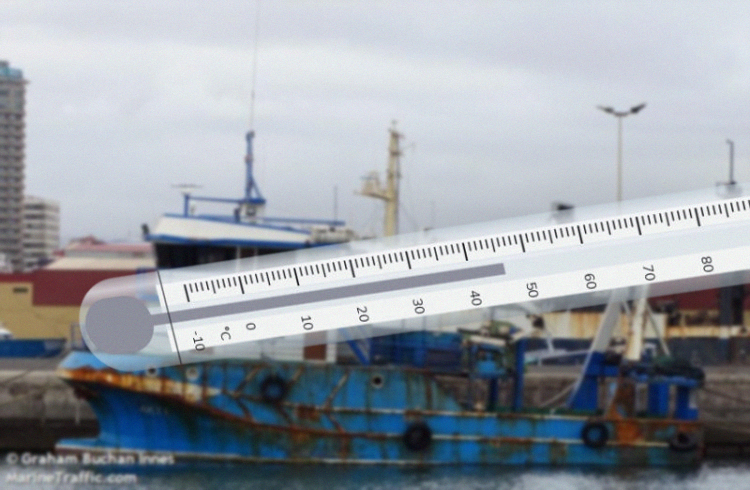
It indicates 46 °C
